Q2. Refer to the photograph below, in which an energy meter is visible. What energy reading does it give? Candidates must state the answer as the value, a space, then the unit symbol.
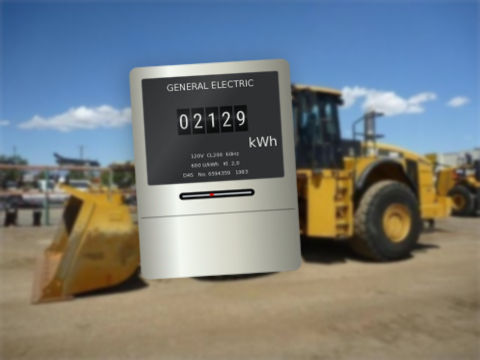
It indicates 2129 kWh
